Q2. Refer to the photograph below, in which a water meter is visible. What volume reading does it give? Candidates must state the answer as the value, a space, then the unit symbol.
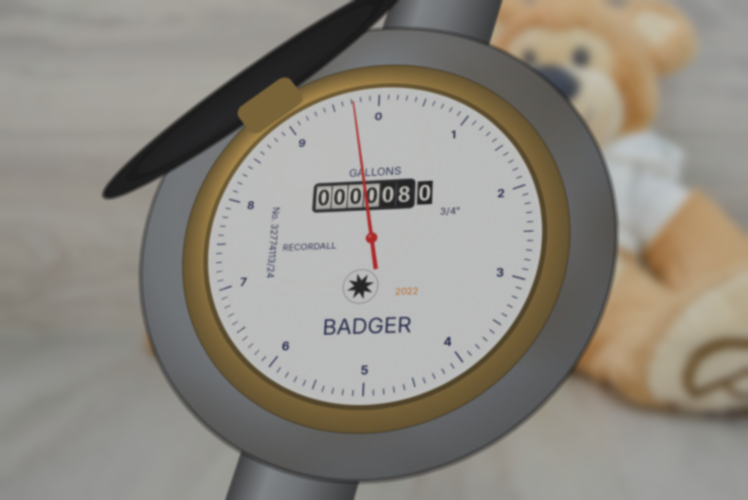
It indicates 79.7 gal
